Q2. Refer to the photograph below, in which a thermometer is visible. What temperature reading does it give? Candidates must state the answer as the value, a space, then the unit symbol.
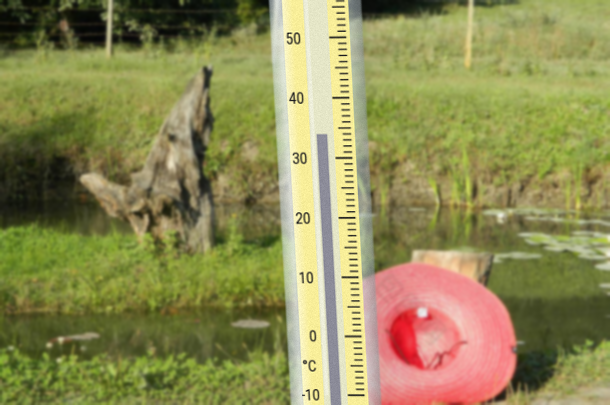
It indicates 34 °C
